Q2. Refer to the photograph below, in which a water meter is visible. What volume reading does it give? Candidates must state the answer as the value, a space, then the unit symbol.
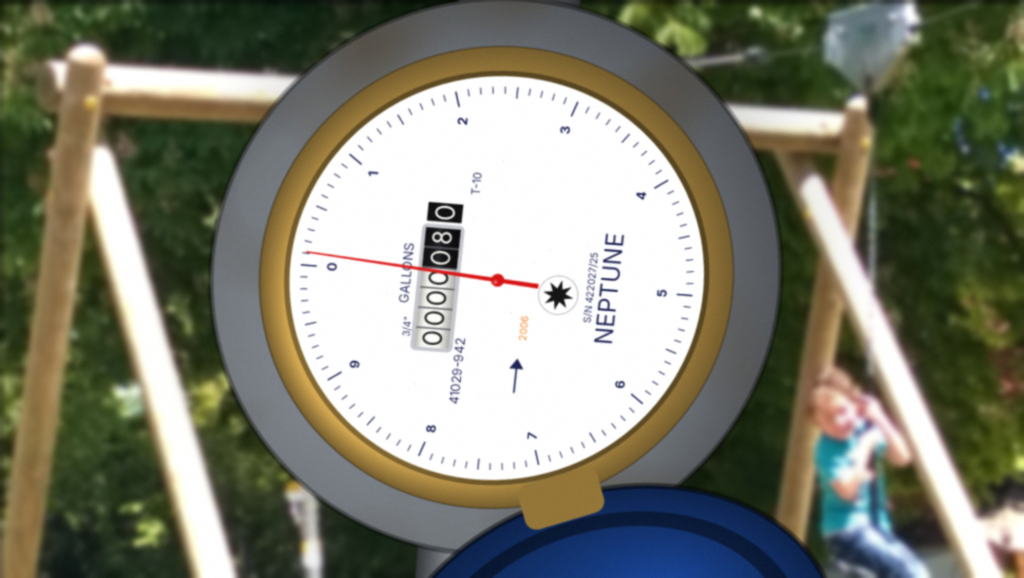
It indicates 80.1 gal
